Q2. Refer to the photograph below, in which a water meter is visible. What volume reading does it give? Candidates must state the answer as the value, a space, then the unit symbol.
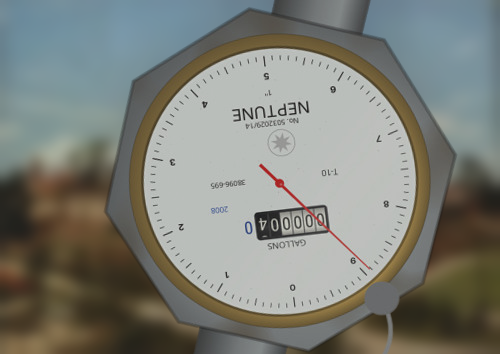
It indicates 38.9 gal
